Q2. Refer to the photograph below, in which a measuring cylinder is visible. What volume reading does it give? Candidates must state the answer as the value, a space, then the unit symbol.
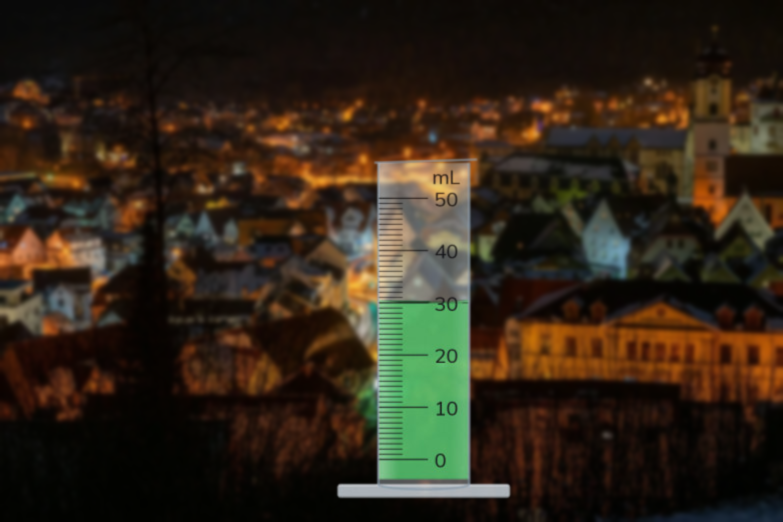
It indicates 30 mL
